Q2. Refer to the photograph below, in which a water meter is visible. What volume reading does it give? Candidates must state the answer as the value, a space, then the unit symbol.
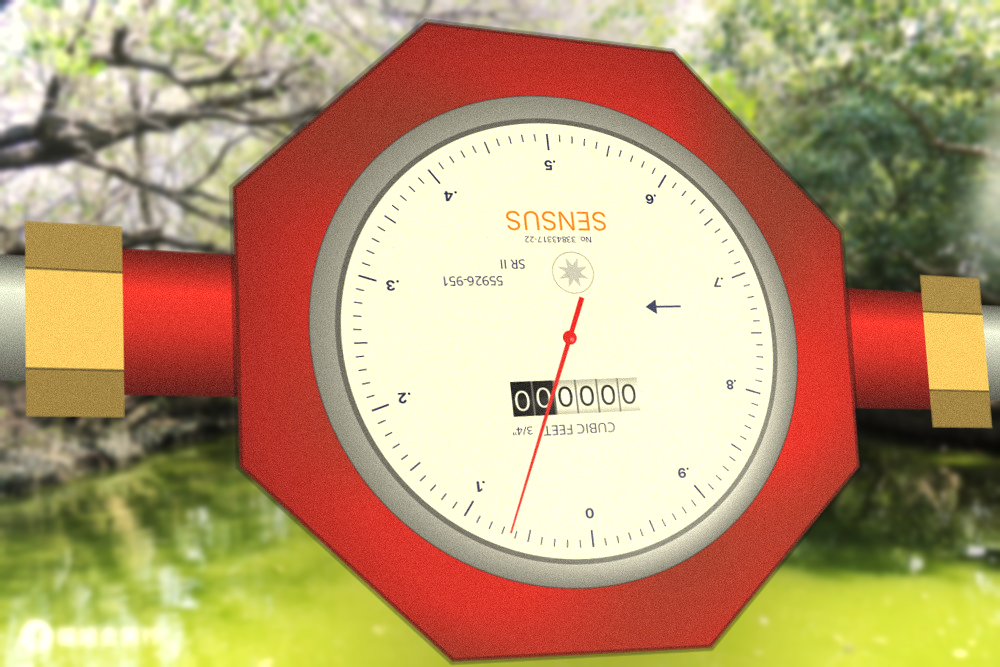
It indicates 0.06 ft³
